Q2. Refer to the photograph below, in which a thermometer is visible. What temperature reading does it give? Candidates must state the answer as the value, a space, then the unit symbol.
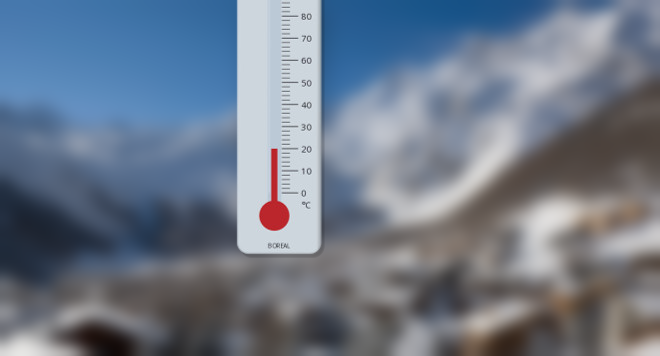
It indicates 20 °C
